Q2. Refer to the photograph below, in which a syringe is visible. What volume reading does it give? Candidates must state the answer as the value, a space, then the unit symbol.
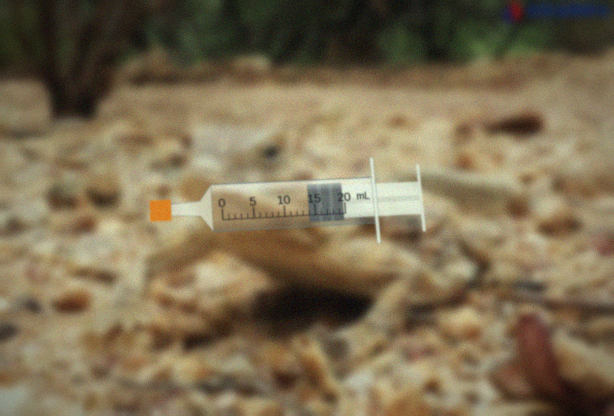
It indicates 14 mL
